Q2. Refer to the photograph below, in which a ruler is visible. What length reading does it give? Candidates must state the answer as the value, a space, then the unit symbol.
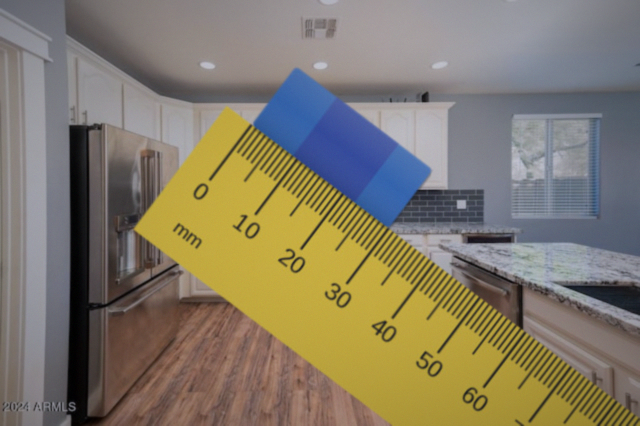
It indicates 30 mm
